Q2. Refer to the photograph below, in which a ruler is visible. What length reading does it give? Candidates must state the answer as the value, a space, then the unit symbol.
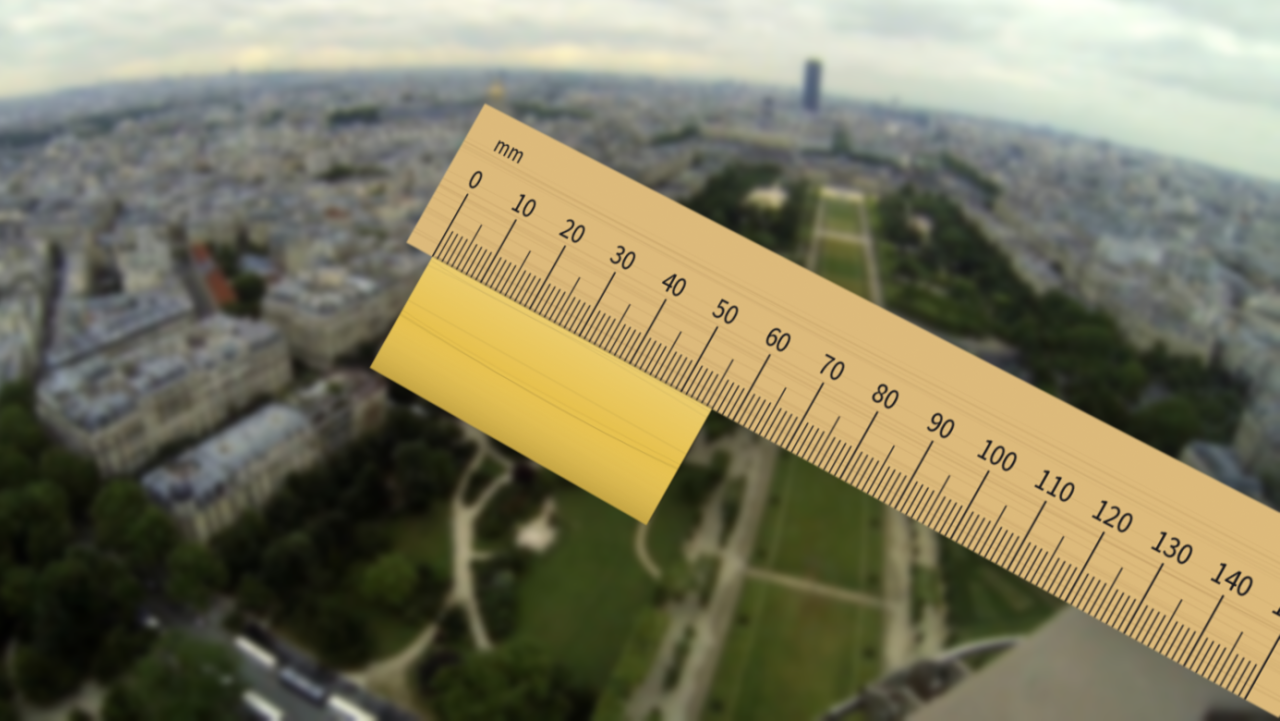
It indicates 56 mm
